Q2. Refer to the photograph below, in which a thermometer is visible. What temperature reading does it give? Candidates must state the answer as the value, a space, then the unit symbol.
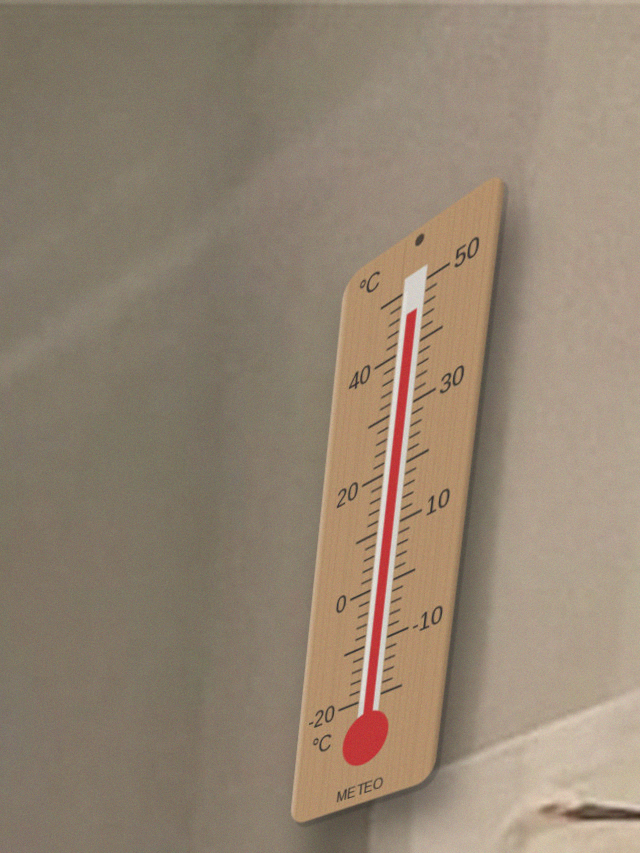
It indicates 46 °C
